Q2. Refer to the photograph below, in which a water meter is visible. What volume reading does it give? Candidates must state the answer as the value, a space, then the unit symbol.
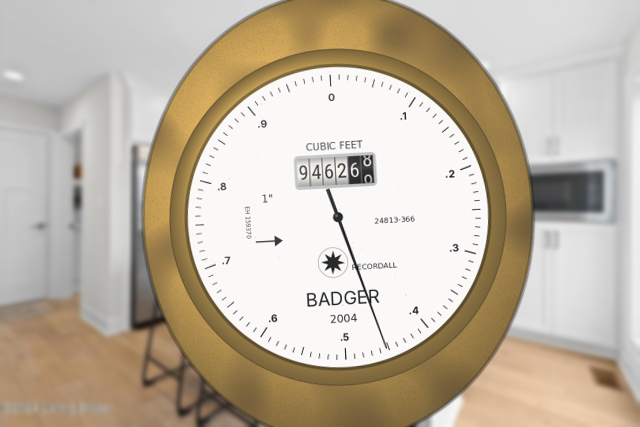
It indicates 946268.45 ft³
